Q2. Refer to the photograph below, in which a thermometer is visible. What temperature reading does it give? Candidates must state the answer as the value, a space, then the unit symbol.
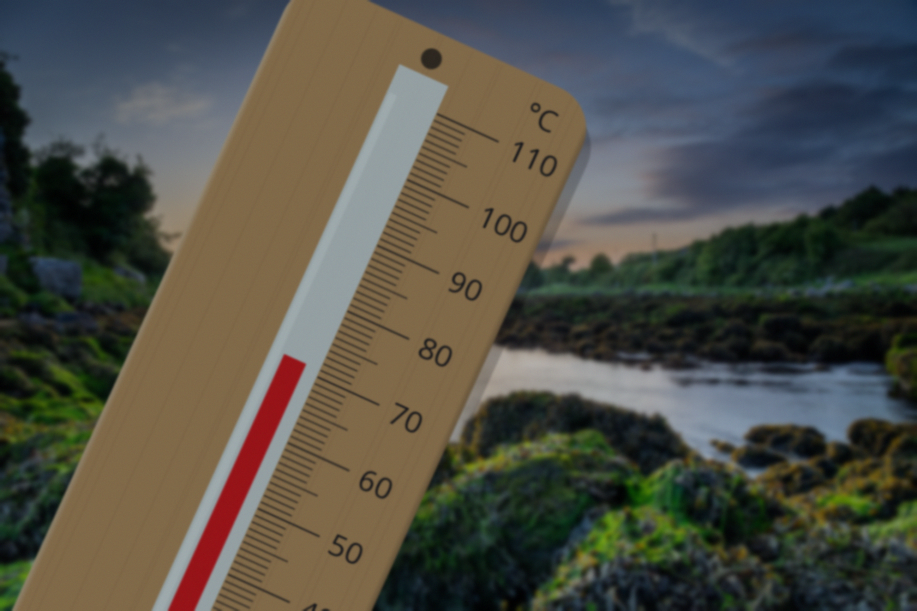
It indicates 71 °C
